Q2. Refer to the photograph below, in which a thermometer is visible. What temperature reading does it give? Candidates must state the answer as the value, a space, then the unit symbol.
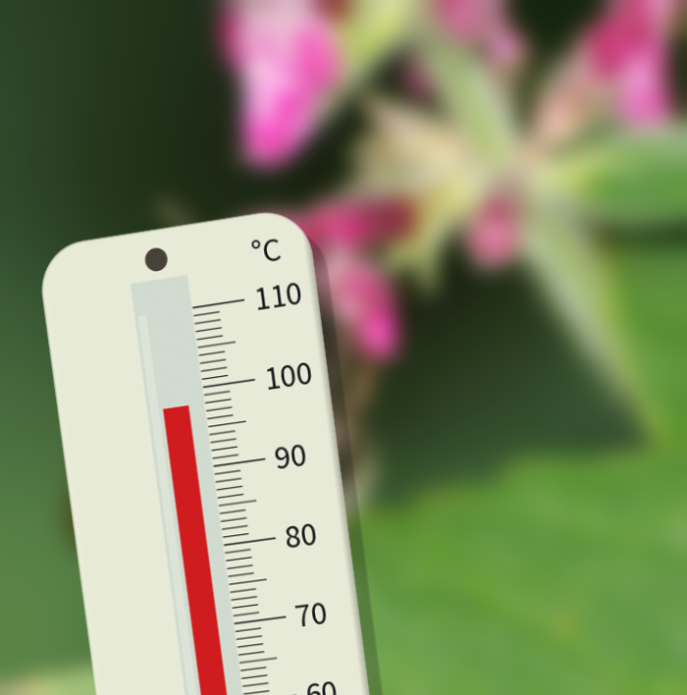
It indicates 98 °C
